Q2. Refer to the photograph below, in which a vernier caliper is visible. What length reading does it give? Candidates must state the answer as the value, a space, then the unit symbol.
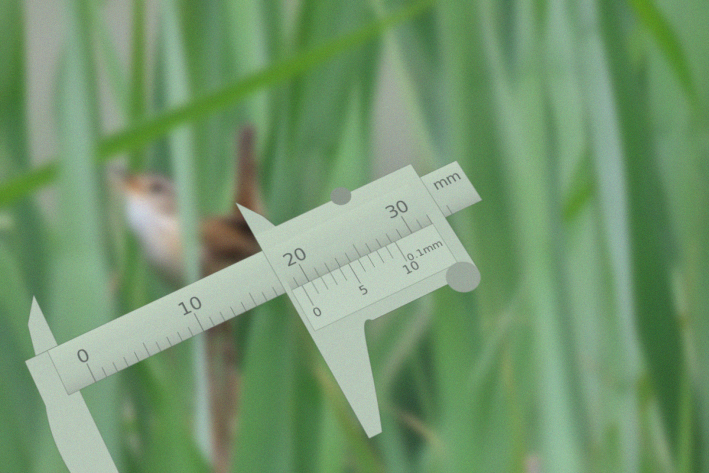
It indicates 19.3 mm
